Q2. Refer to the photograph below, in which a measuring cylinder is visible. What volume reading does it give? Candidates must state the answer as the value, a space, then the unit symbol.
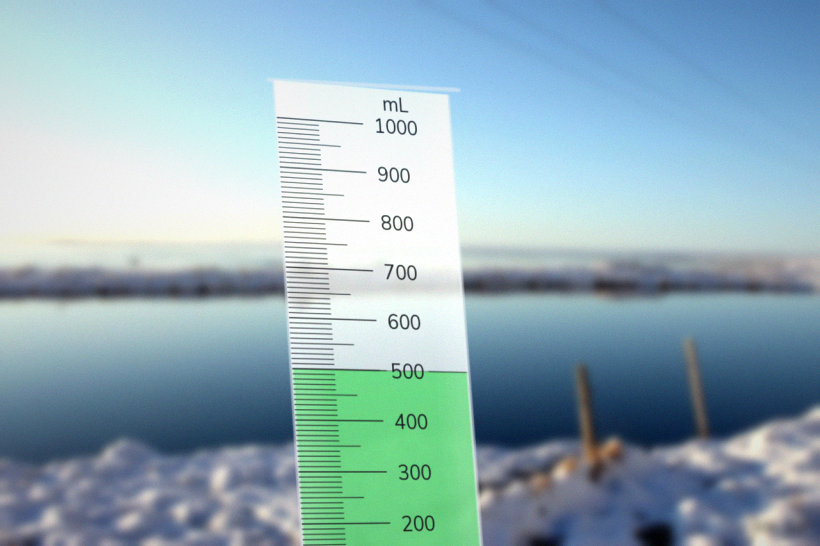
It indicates 500 mL
